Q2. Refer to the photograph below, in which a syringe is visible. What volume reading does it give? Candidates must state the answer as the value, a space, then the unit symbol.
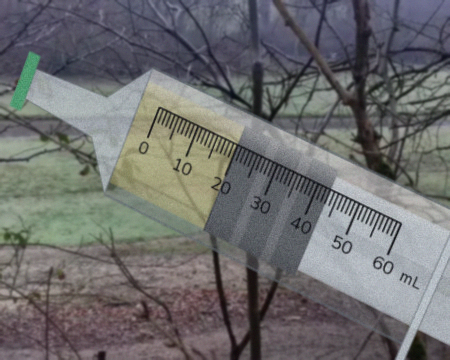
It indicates 20 mL
